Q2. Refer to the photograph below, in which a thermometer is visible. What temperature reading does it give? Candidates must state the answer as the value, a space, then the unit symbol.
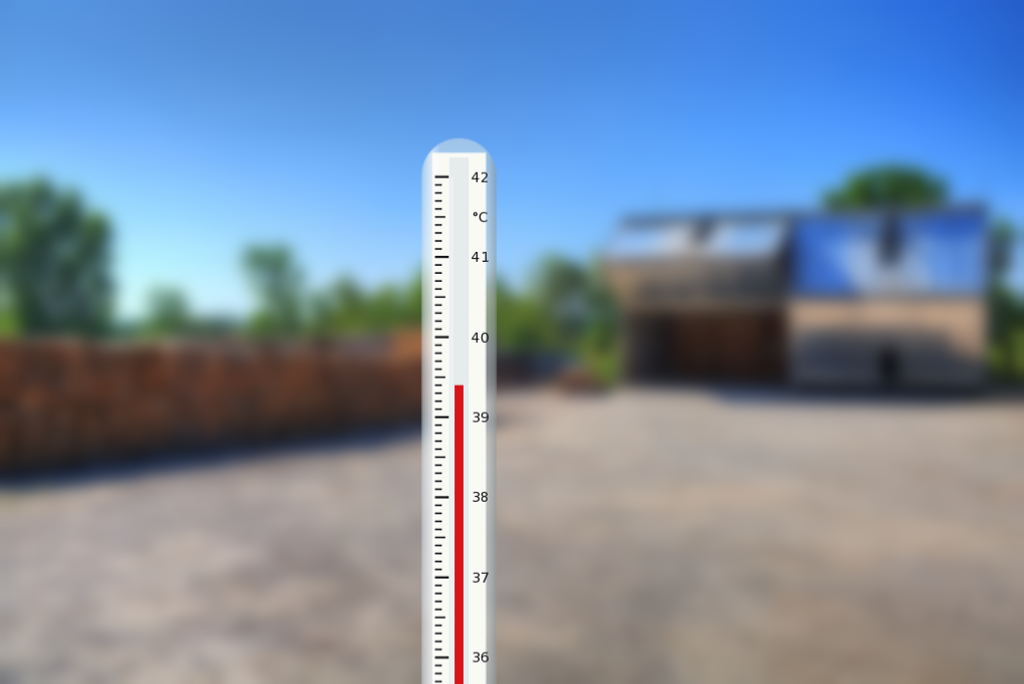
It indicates 39.4 °C
